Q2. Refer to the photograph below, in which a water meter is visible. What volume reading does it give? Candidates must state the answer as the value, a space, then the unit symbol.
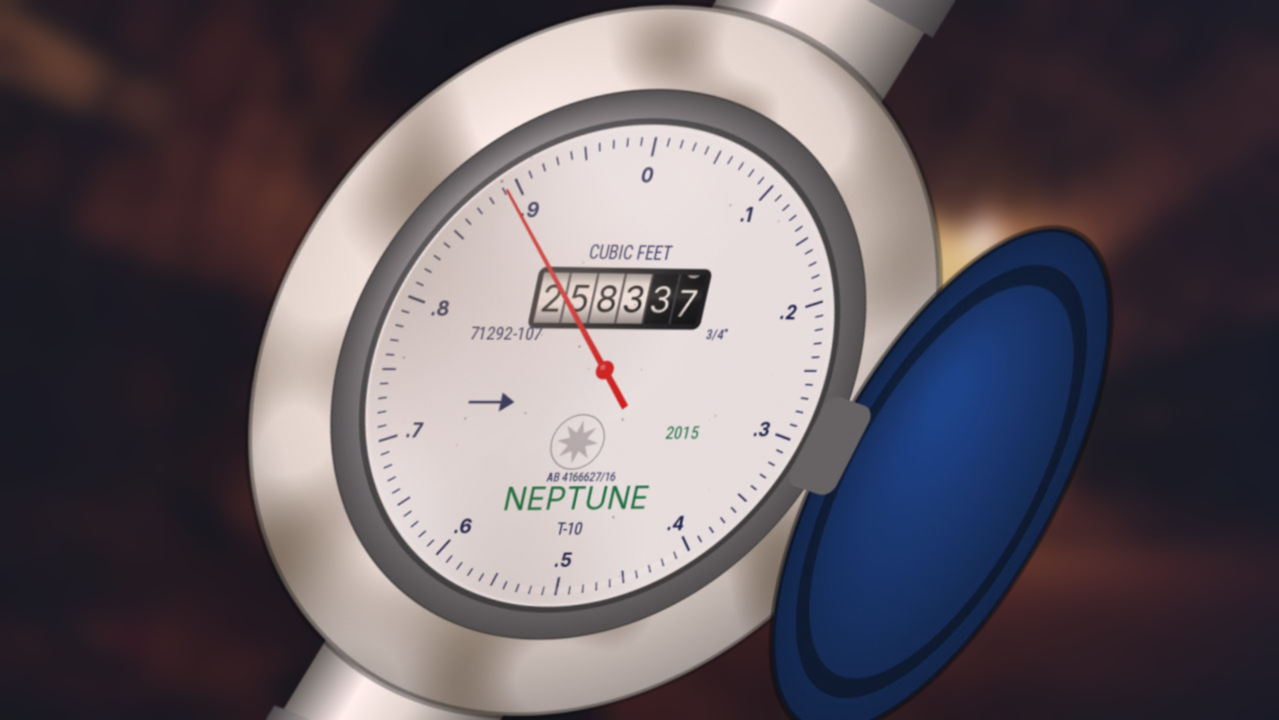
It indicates 258336.89 ft³
